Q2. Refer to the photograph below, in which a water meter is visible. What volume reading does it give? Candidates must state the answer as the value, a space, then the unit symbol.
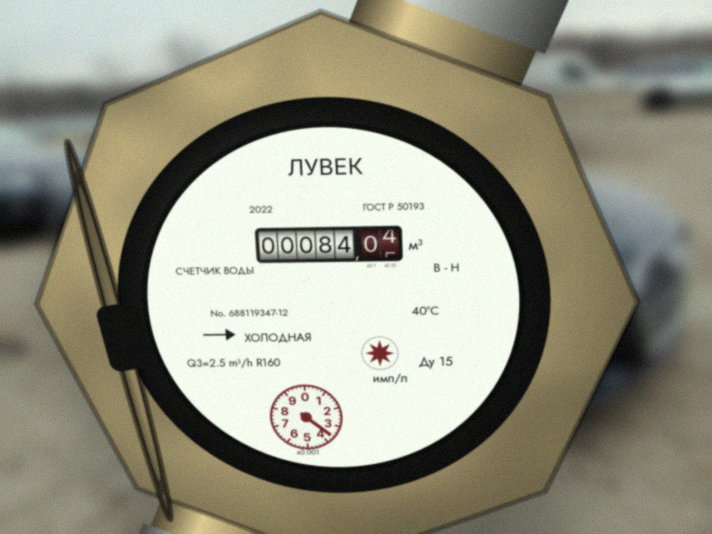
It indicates 84.043 m³
